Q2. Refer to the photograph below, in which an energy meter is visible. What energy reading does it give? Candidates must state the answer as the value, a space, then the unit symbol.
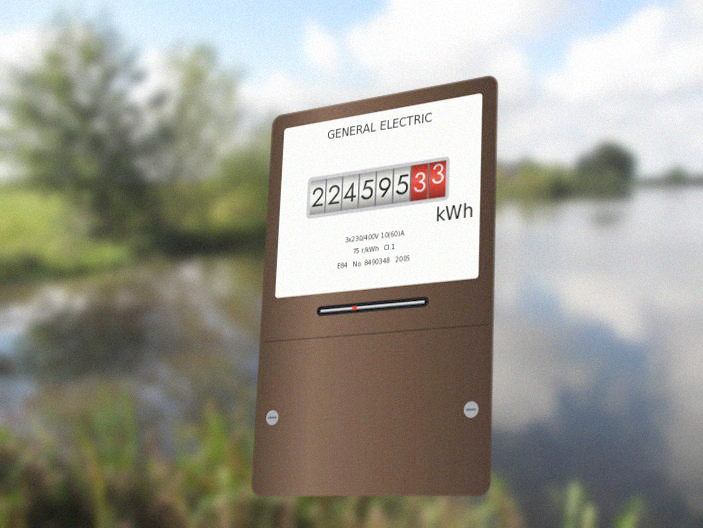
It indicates 224595.33 kWh
